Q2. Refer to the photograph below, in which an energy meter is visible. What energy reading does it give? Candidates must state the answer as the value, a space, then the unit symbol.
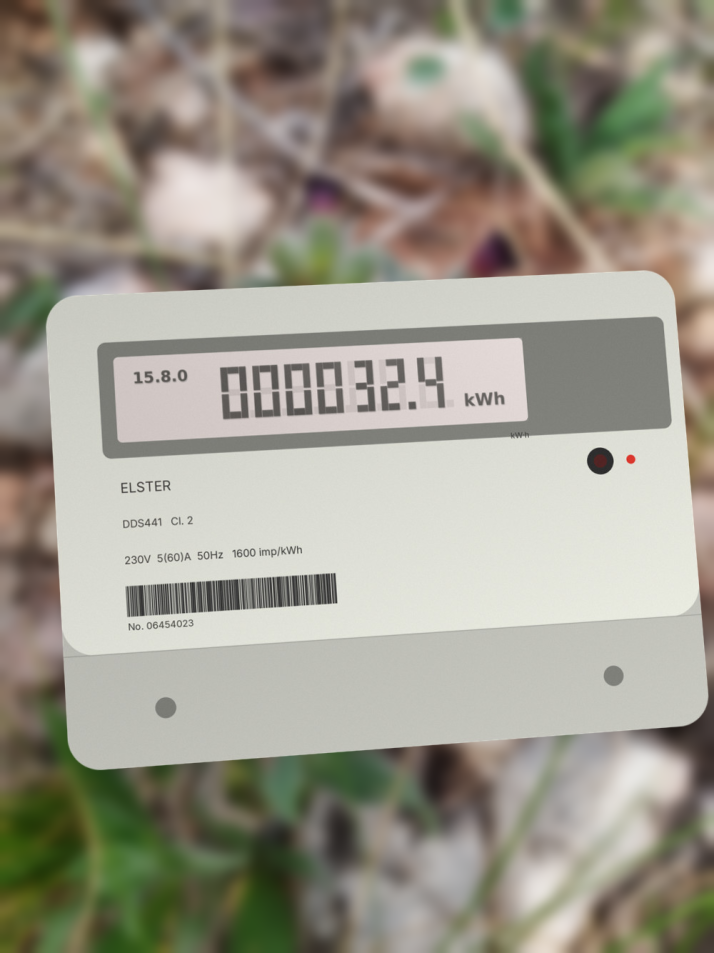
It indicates 32.4 kWh
